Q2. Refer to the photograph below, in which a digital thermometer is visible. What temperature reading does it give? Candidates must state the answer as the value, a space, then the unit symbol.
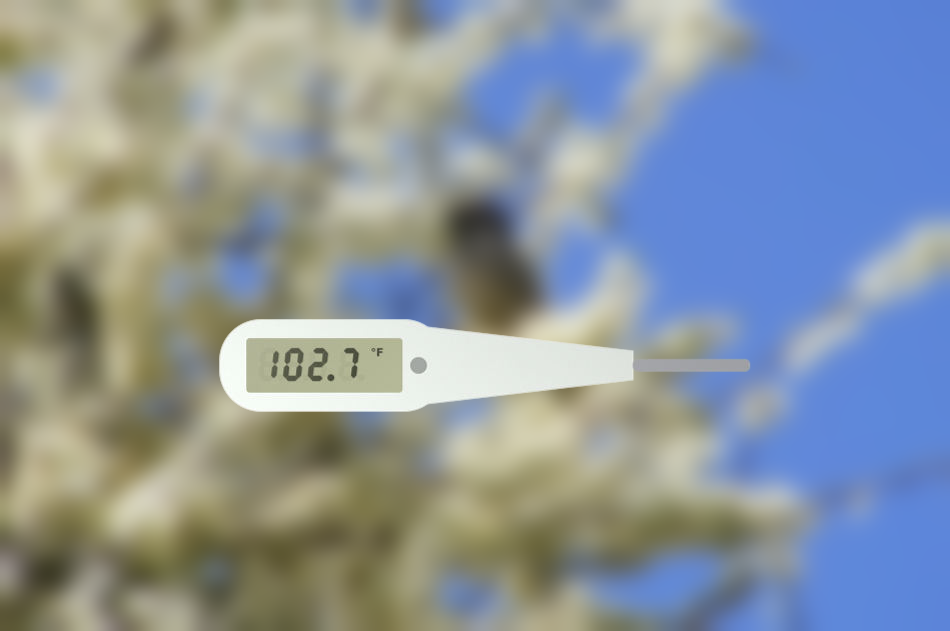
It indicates 102.7 °F
